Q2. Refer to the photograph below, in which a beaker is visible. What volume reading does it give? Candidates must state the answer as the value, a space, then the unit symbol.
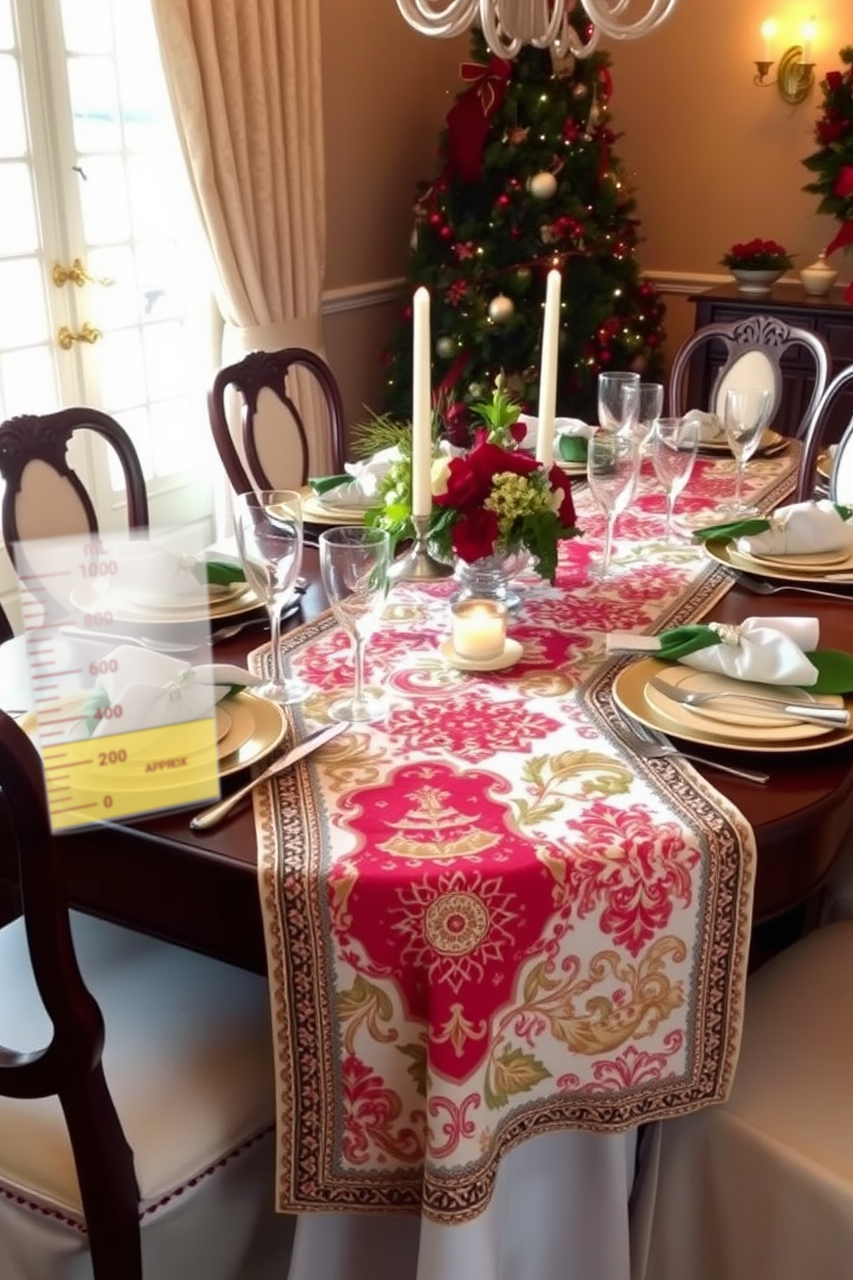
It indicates 300 mL
